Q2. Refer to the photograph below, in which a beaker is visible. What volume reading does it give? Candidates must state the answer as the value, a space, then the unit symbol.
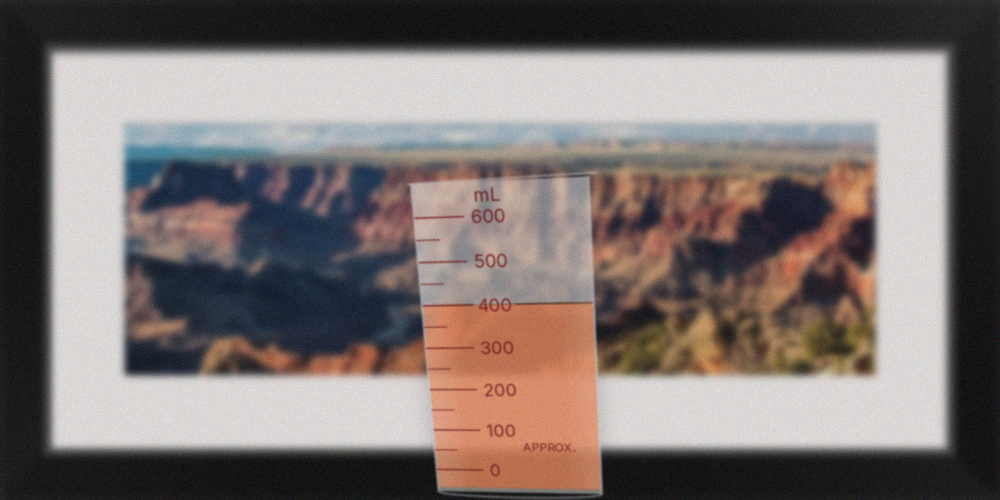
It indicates 400 mL
